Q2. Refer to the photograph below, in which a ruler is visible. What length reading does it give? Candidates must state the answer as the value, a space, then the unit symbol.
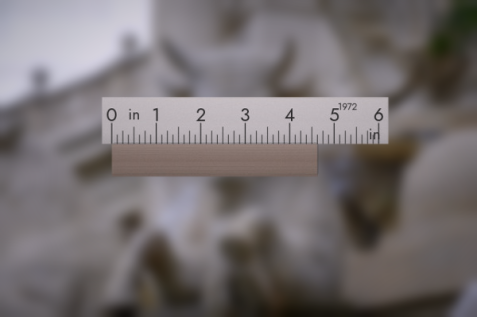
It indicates 4.625 in
